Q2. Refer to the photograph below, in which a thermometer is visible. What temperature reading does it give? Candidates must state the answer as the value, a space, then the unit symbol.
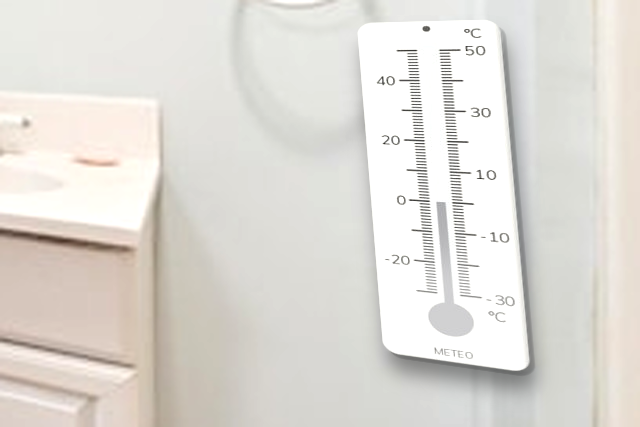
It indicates 0 °C
